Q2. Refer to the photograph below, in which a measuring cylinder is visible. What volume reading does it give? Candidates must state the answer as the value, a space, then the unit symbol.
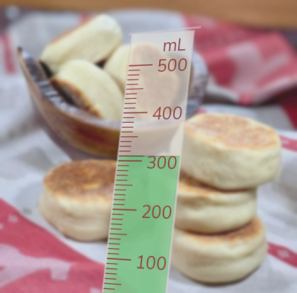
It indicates 310 mL
